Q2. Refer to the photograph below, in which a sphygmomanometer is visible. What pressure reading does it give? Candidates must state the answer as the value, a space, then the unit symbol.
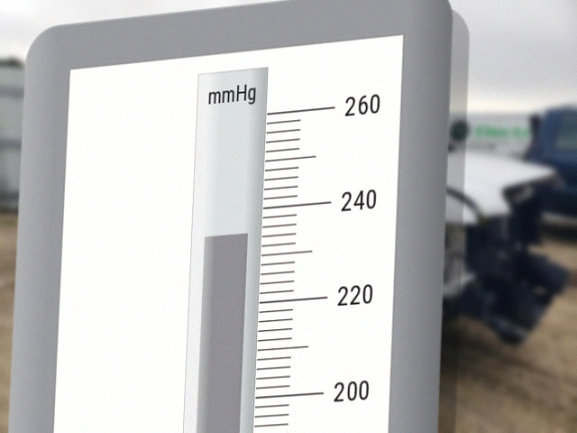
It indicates 235 mmHg
